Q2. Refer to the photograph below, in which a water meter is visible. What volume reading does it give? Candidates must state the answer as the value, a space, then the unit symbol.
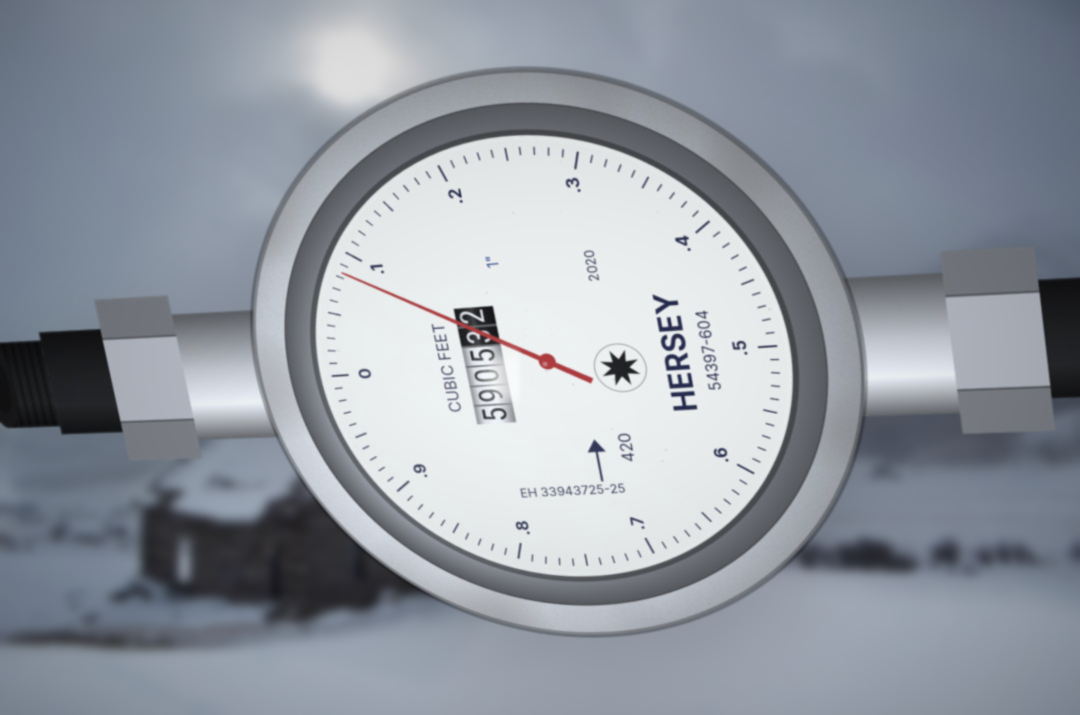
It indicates 590532.08 ft³
